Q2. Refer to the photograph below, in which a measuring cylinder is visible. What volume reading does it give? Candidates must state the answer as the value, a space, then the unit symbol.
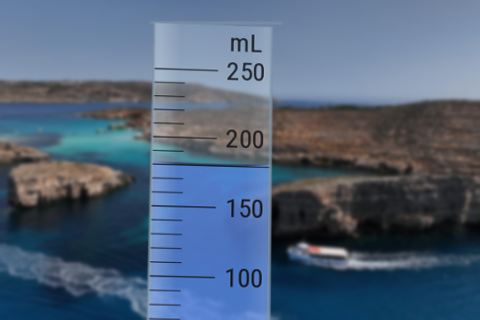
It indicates 180 mL
